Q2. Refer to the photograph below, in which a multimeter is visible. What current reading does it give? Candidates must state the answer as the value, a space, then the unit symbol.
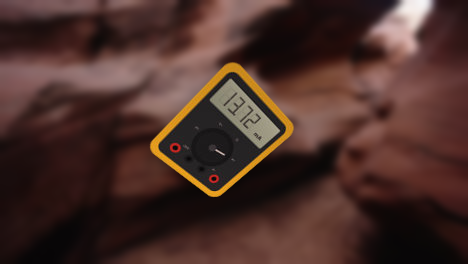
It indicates 13.72 mA
